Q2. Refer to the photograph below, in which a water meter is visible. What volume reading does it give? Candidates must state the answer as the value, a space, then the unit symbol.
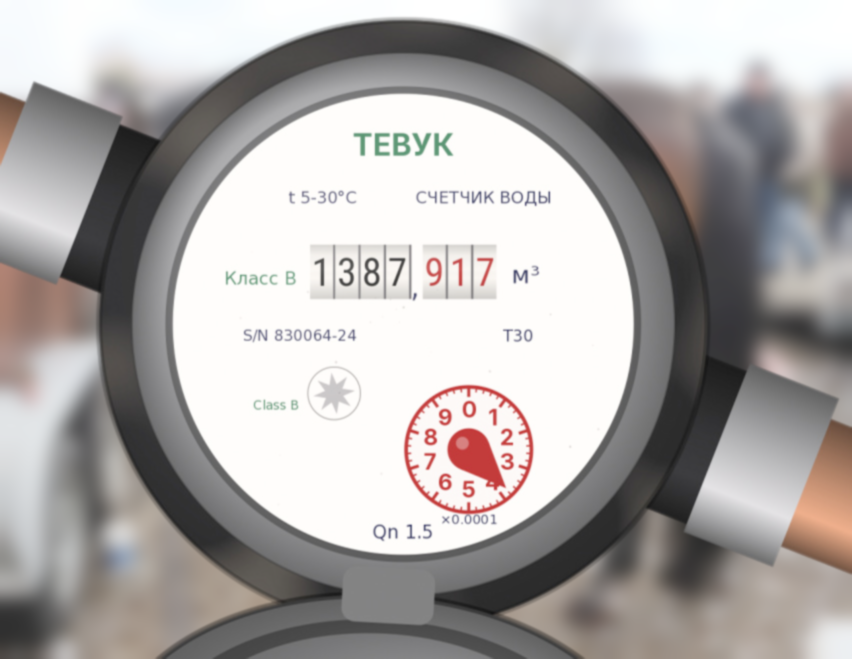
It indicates 1387.9173 m³
